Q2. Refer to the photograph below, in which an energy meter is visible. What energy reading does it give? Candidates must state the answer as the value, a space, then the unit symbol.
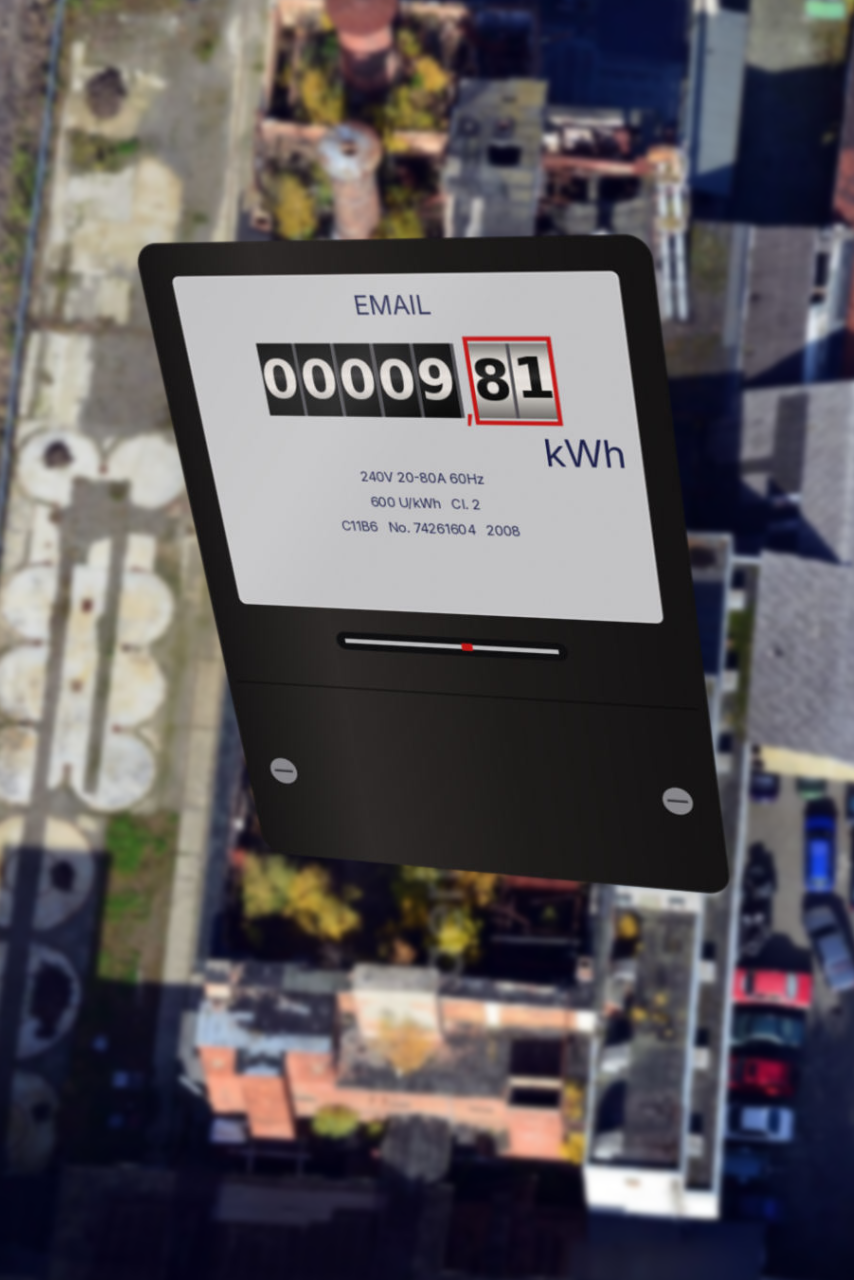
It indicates 9.81 kWh
